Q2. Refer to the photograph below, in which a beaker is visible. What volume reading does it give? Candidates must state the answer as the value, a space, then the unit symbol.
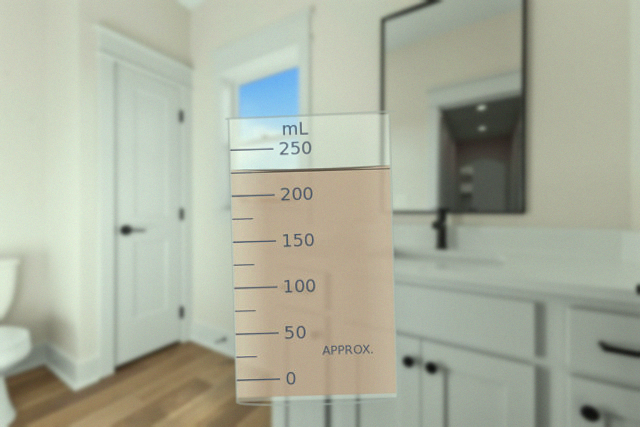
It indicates 225 mL
